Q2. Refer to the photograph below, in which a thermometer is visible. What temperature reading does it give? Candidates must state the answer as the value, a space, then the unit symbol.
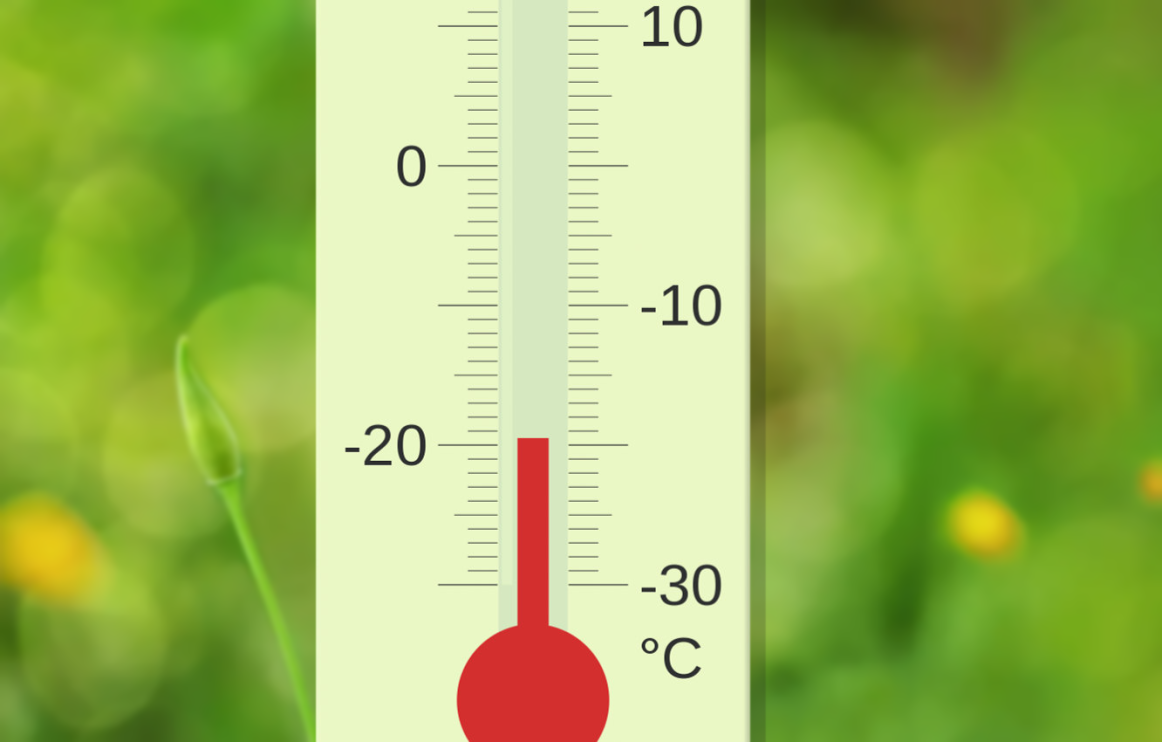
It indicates -19.5 °C
